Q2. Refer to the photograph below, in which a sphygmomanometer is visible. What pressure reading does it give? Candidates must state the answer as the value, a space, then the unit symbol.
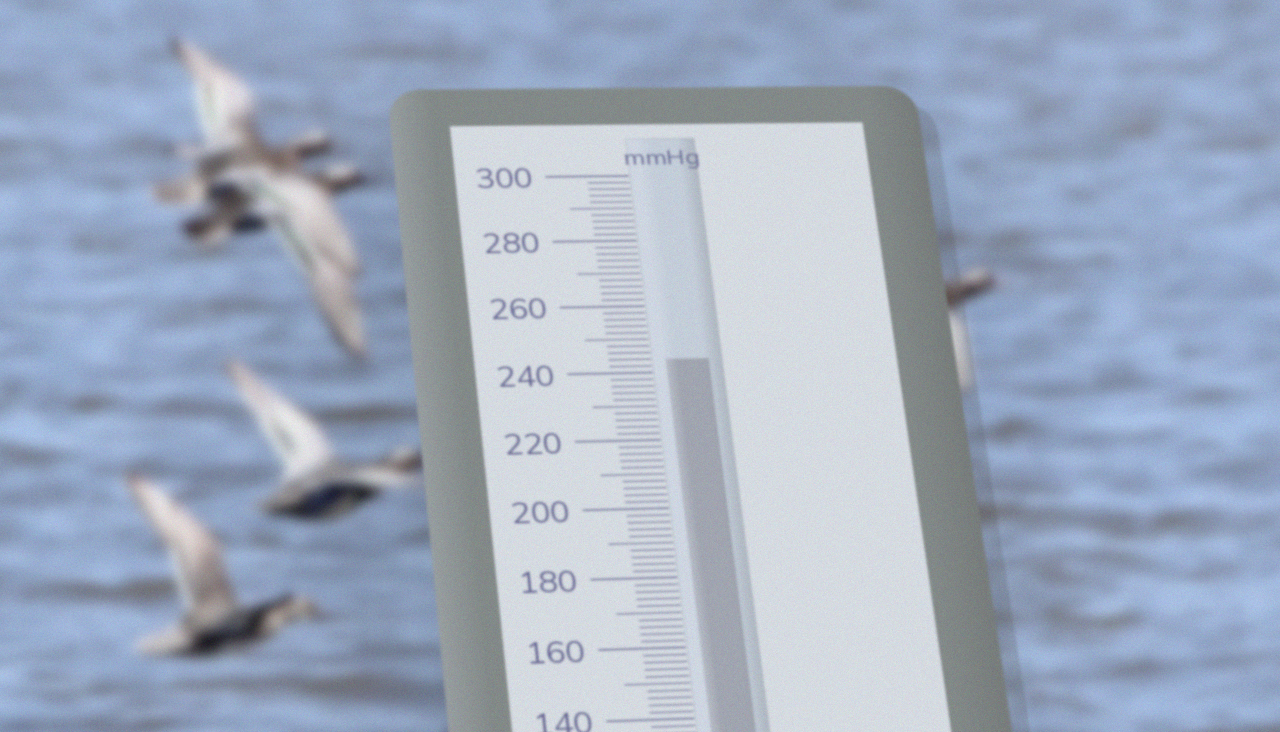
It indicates 244 mmHg
